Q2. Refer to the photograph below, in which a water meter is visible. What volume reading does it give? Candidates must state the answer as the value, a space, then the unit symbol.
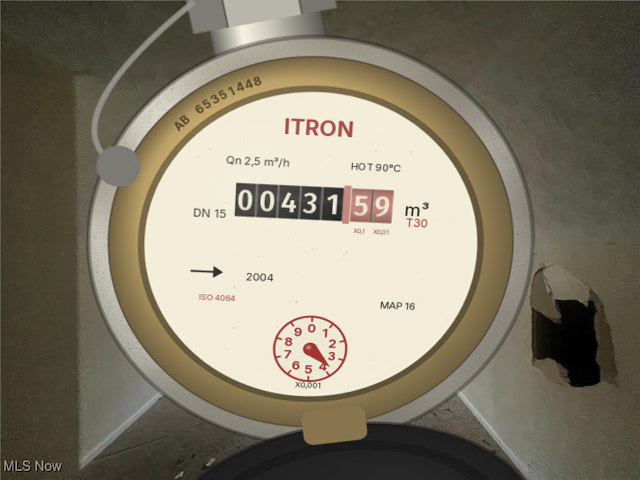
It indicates 431.593 m³
